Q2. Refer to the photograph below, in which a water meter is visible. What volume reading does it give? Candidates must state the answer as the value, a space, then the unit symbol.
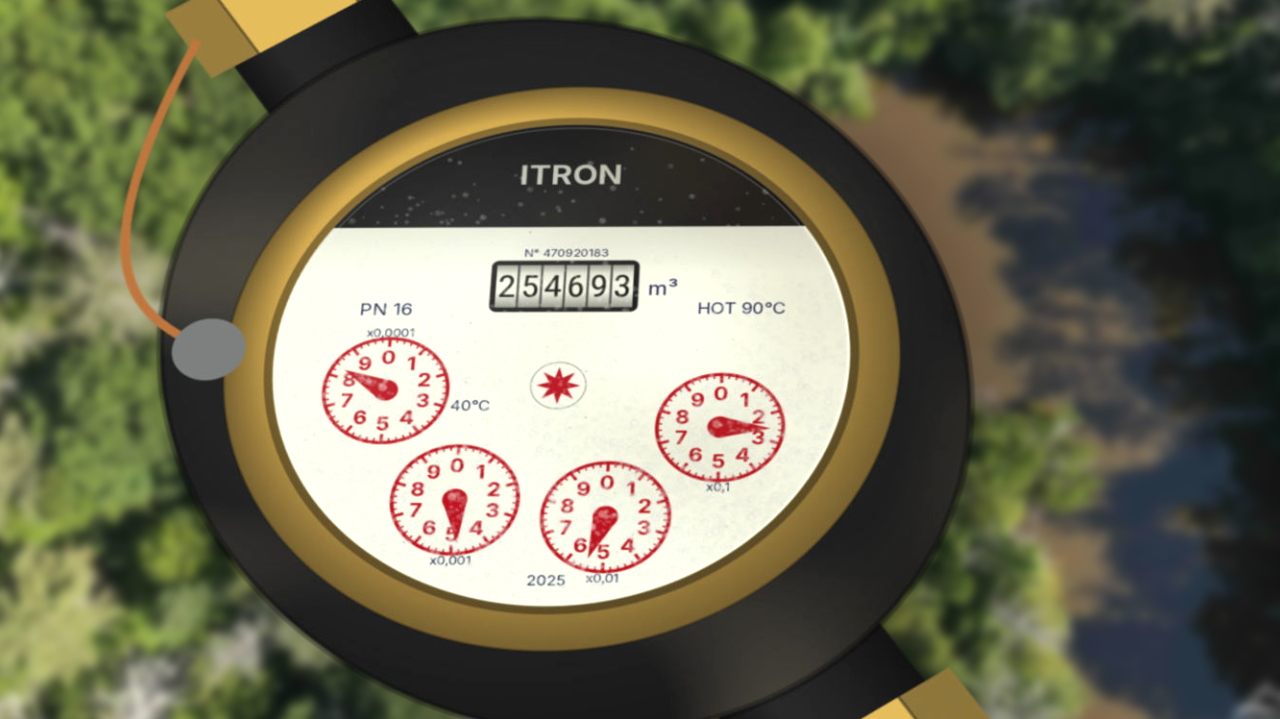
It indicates 254693.2548 m³
